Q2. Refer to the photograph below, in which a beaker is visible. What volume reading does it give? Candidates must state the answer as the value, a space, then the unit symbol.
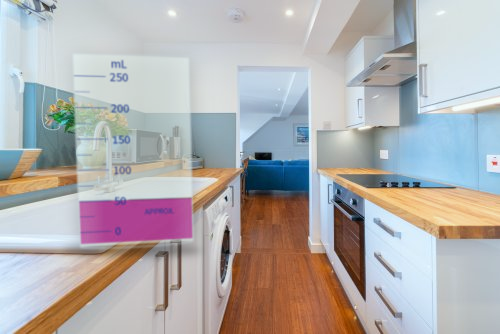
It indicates 50 mL
